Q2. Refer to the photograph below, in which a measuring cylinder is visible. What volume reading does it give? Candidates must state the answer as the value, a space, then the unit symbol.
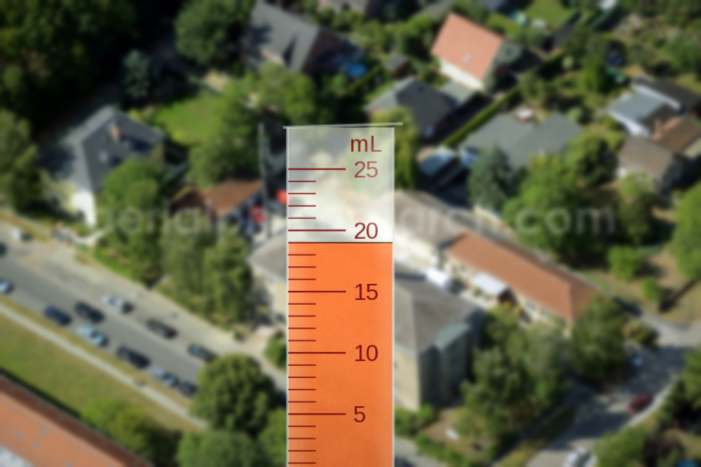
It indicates 19 mL
